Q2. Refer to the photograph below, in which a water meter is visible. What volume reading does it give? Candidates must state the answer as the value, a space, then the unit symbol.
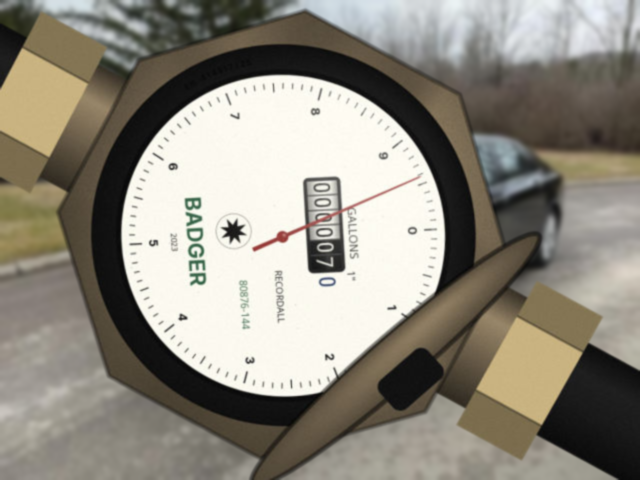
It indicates 69.4 gal
